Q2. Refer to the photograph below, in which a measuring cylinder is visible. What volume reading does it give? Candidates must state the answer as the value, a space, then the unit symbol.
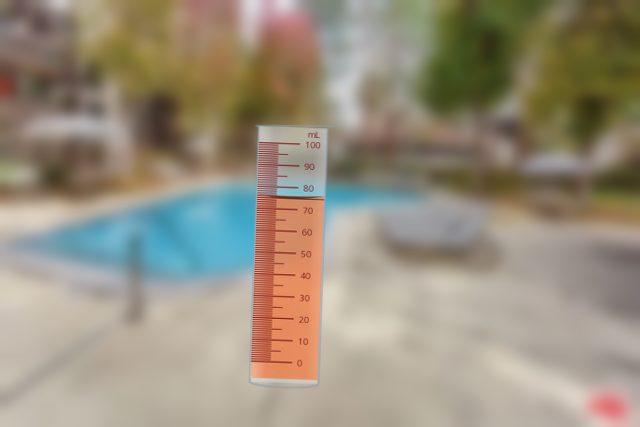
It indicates 75 mL
